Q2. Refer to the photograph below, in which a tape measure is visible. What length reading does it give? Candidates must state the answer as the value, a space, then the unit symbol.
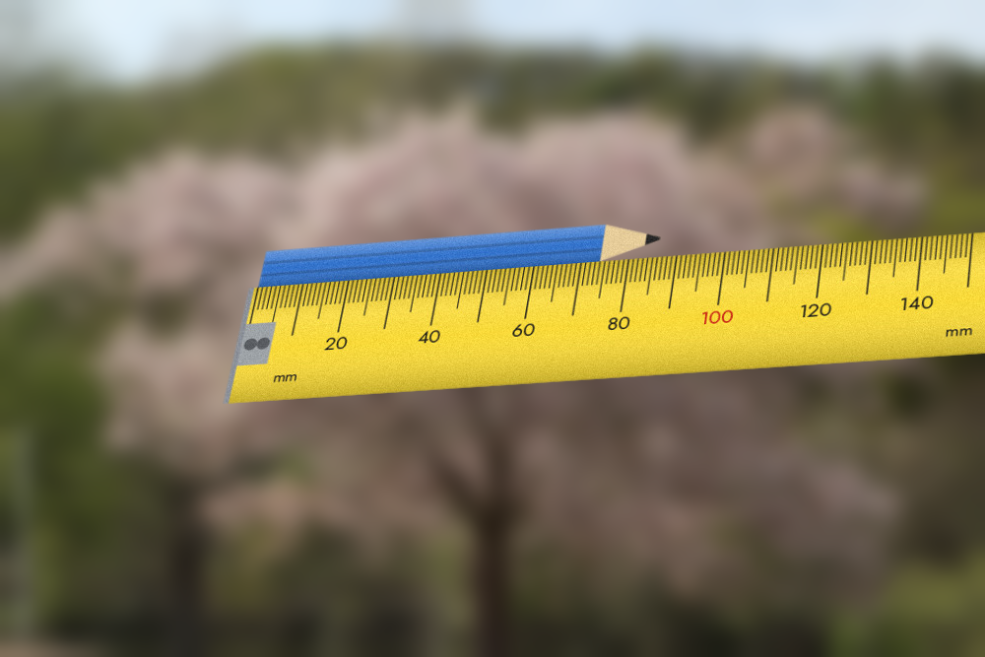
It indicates 86 mm
